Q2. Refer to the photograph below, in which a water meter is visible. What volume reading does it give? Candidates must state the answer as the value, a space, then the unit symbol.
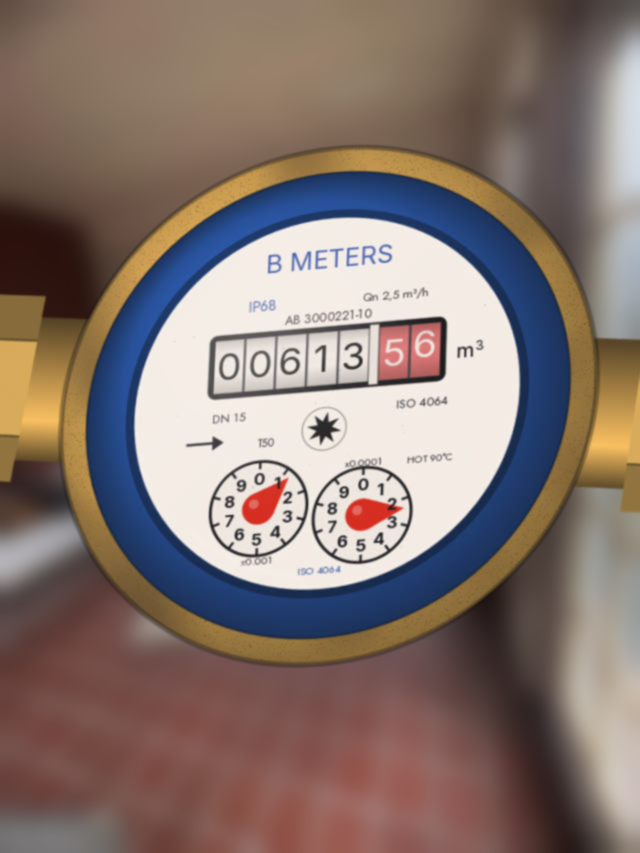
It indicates 613.5612 m³
